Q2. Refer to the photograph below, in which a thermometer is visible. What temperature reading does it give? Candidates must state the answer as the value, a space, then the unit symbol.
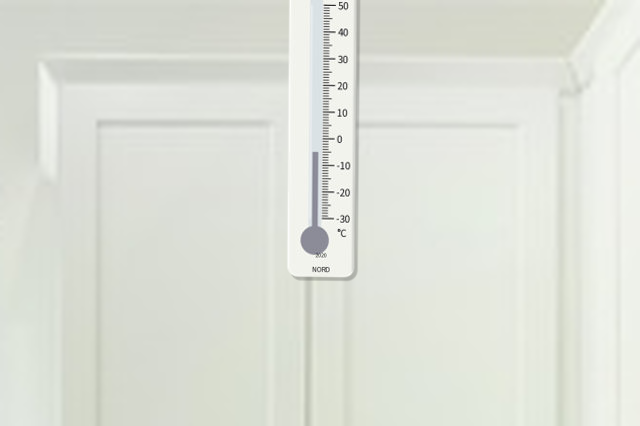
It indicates -5 °C
